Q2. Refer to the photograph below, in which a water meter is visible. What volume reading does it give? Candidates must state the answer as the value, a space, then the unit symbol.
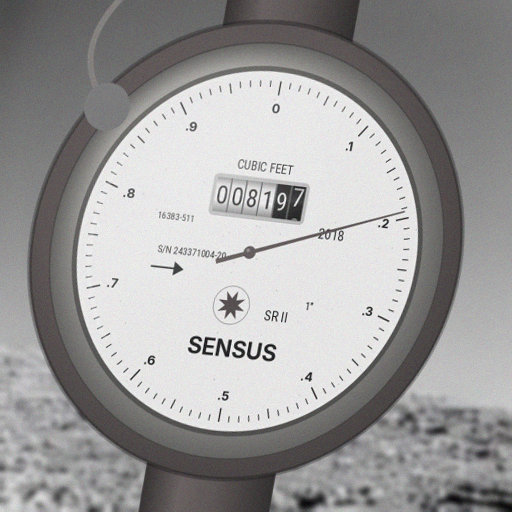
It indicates 8197.19 ft³
